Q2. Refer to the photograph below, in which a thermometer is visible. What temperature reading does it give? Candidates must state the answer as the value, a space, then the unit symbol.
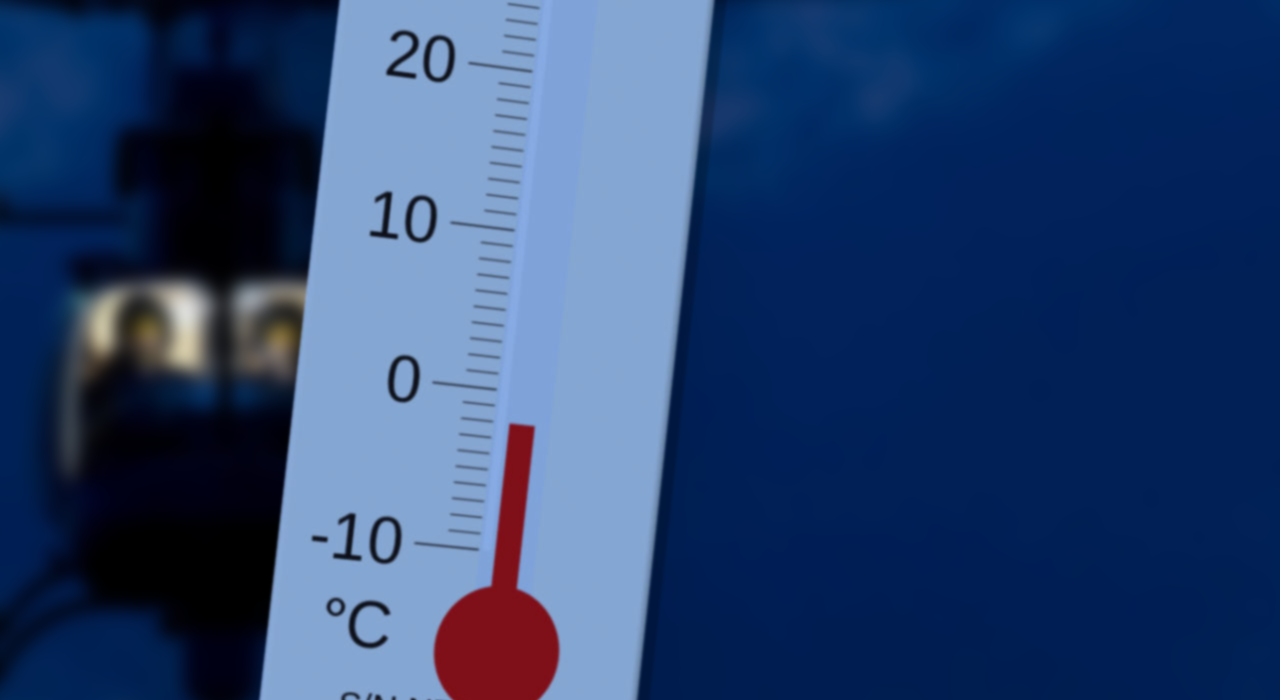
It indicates -2 °C
